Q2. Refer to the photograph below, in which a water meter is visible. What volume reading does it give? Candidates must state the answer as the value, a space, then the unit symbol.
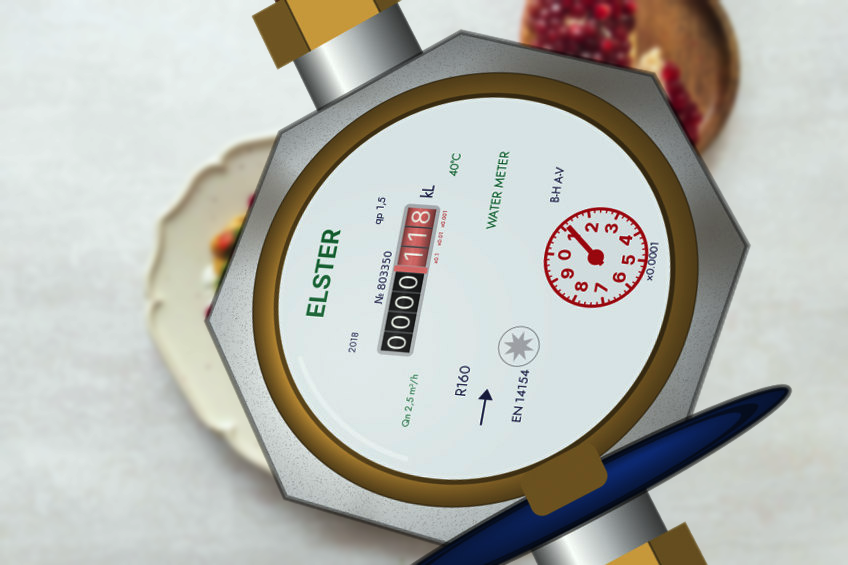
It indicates 0.1181 kL
